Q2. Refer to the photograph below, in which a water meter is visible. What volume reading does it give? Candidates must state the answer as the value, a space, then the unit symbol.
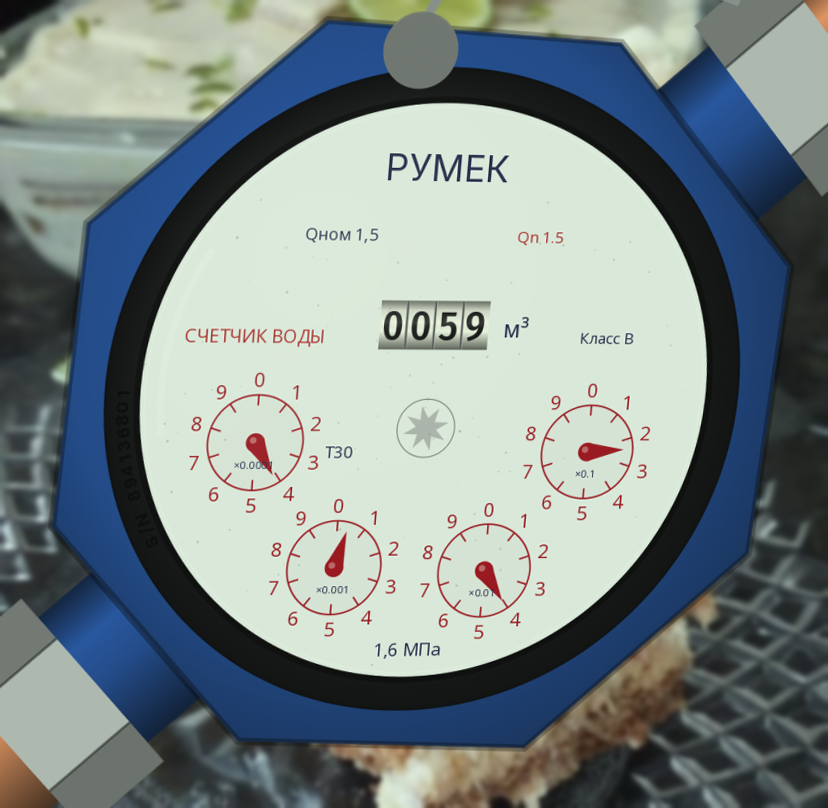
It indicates 59.2404 m³
